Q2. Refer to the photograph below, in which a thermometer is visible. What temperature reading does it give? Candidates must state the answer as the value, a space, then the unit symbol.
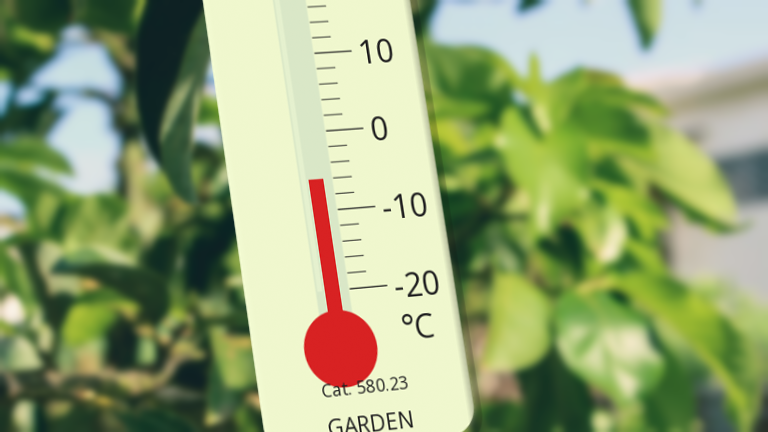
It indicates -6 °C
